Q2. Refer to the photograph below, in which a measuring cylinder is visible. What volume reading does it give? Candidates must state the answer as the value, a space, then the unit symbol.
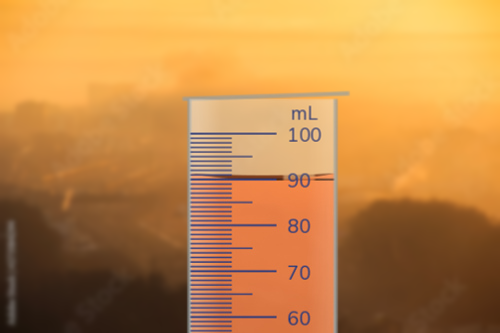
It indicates 90 mL
